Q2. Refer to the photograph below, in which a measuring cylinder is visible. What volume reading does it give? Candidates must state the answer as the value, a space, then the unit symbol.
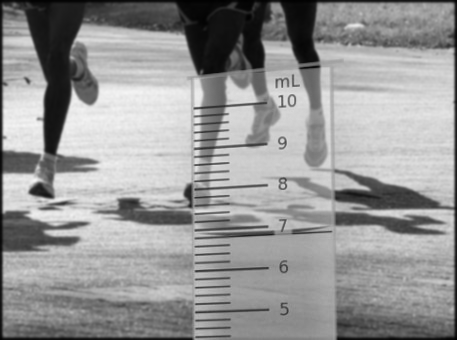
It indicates 6.8 mL
